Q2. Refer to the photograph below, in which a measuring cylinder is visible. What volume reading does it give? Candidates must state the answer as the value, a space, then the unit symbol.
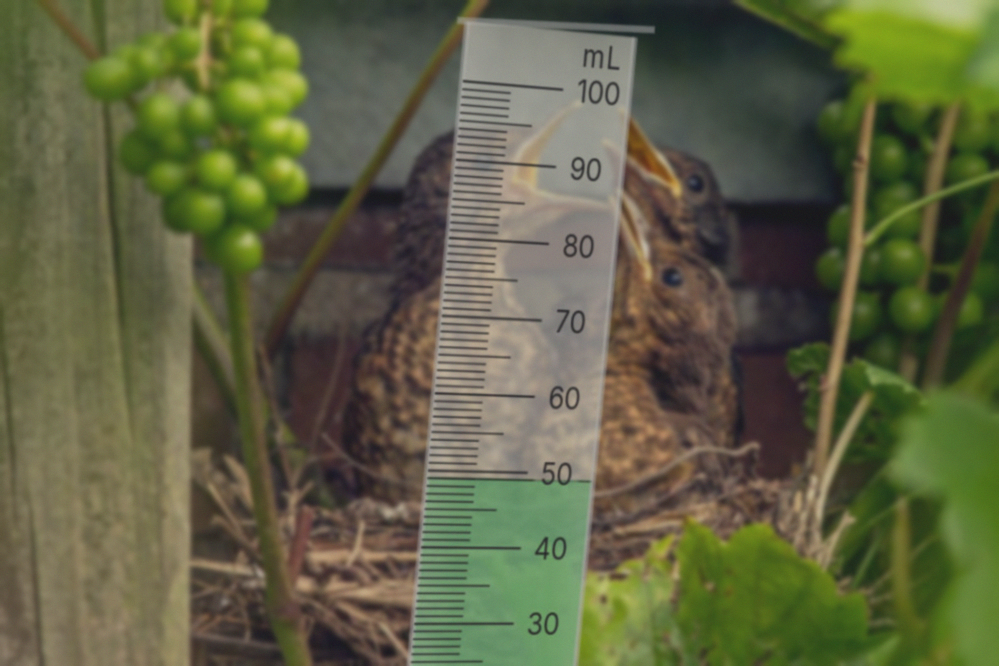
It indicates 49 mL
